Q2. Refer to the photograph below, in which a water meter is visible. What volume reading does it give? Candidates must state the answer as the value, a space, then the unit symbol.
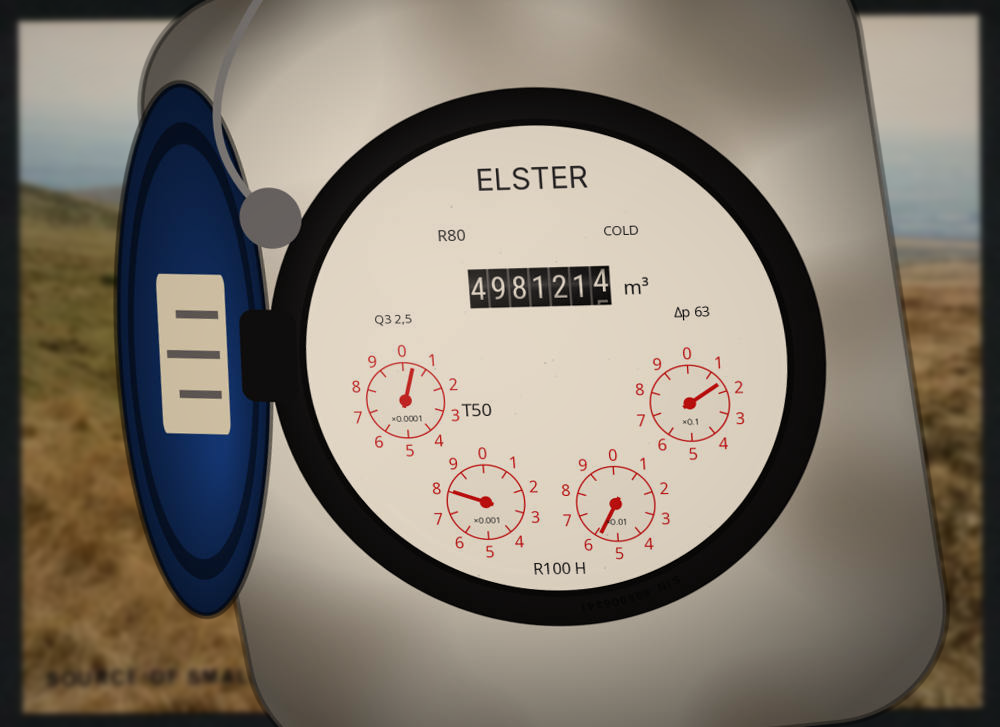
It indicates 4981214.1580 m³
